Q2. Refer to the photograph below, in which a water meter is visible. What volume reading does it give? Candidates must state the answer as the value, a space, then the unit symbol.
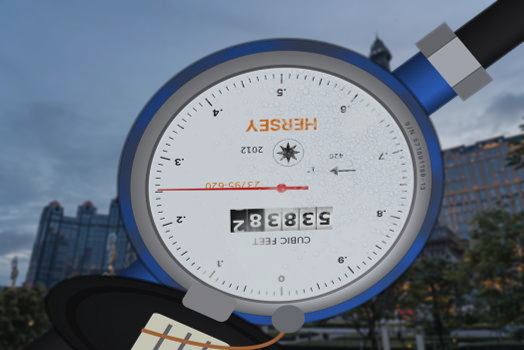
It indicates 538382.25 ft³
